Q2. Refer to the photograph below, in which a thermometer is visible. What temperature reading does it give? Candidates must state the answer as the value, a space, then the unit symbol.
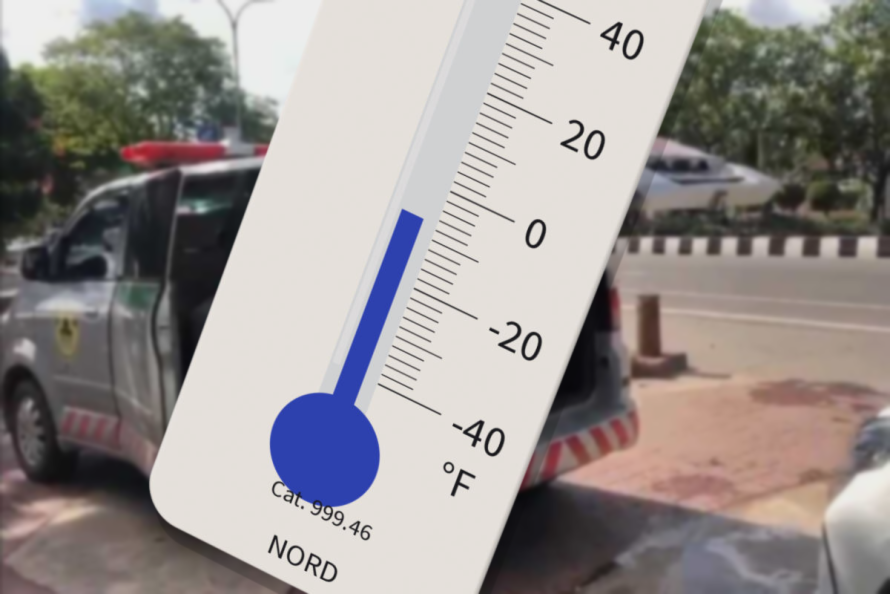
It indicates -7 °F
